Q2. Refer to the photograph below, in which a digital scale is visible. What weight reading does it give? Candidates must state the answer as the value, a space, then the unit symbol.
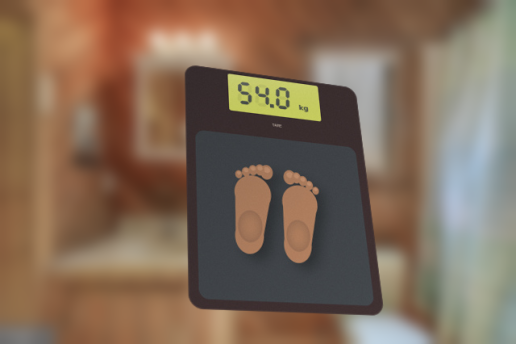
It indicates 54.0 kg
